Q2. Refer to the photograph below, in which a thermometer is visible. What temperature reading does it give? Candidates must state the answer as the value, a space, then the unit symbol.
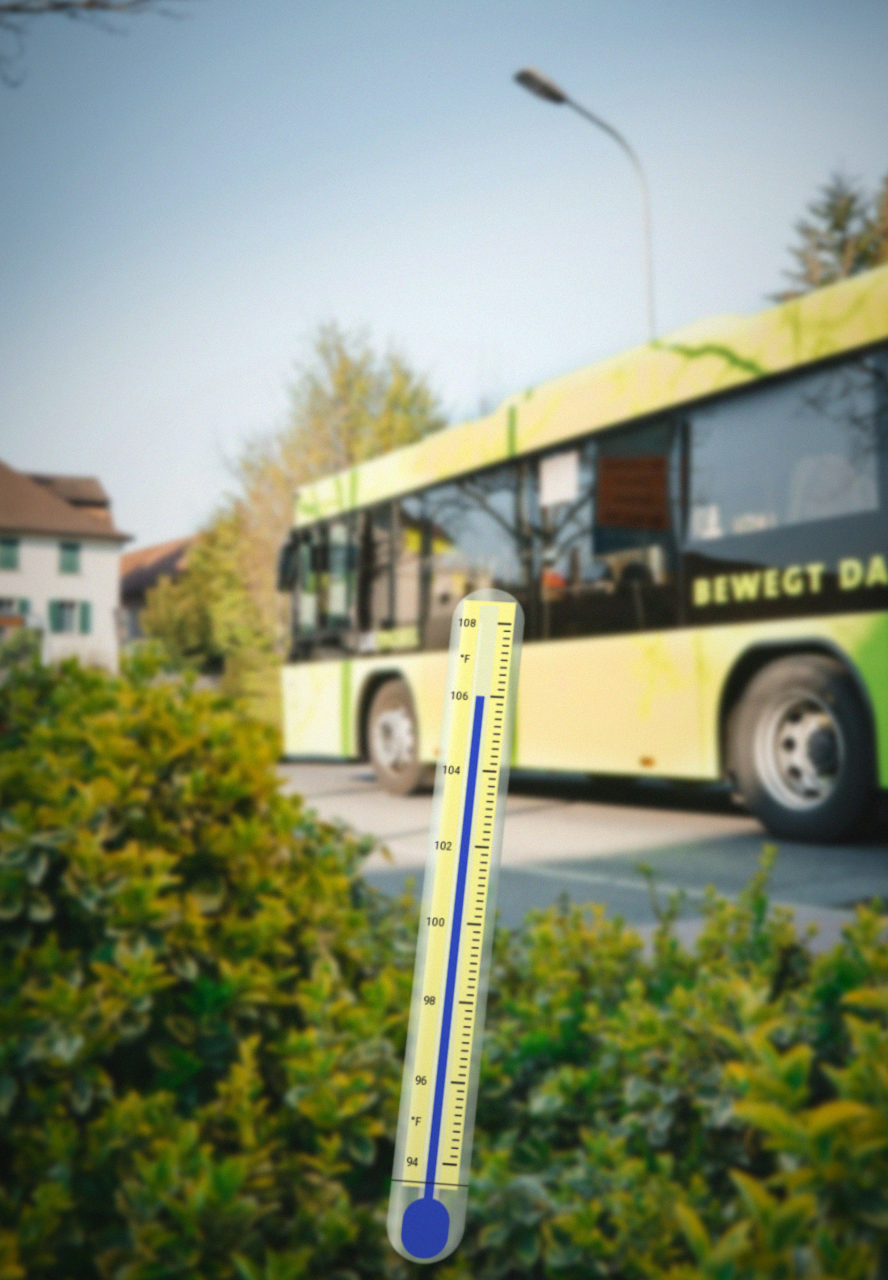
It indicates 106 °F
